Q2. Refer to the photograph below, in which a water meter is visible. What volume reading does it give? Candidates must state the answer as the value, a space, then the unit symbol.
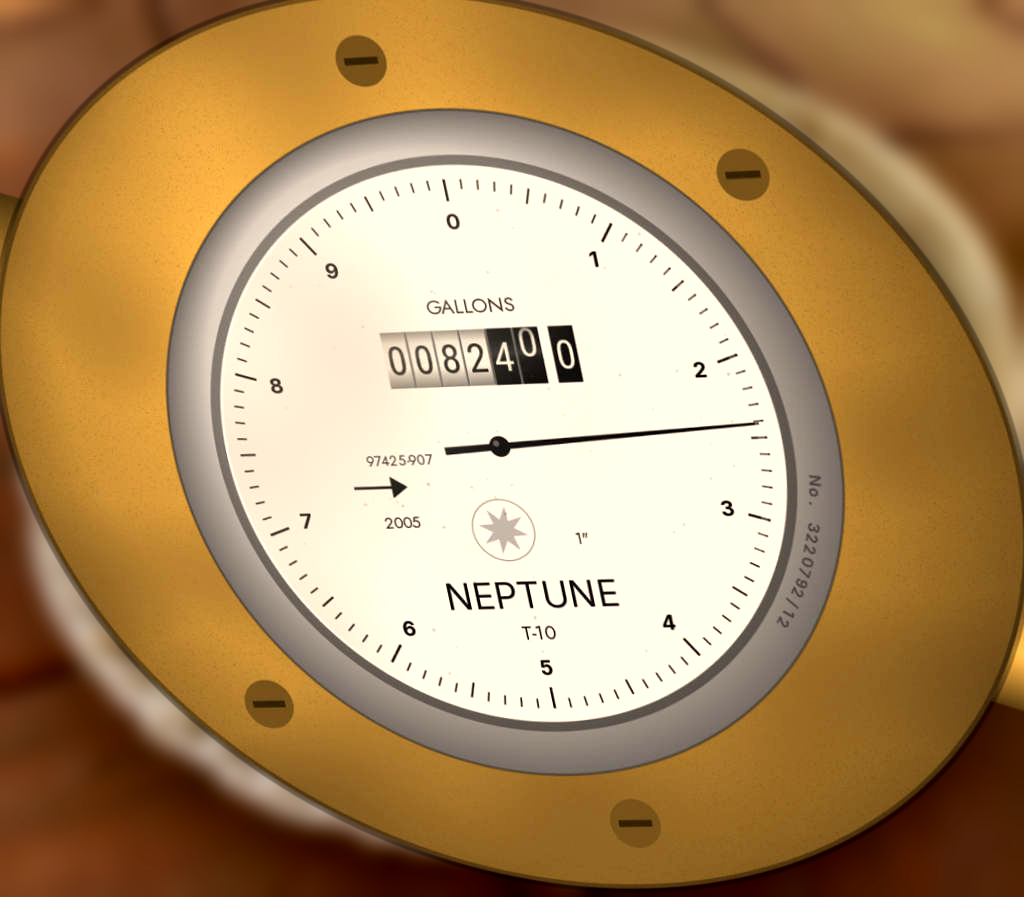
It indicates 82402.4 gal
